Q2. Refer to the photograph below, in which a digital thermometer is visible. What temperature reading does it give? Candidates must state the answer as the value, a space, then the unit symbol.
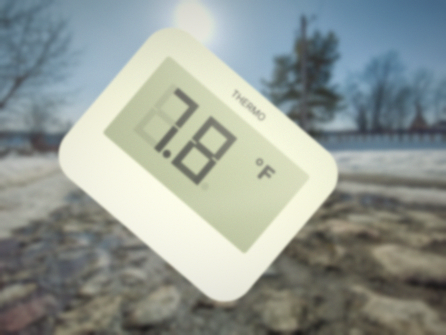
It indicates 7.8 °F
